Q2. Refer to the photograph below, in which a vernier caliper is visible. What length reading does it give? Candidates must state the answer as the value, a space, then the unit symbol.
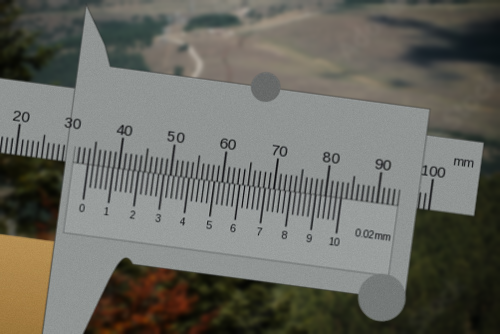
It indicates 34.0 mm
